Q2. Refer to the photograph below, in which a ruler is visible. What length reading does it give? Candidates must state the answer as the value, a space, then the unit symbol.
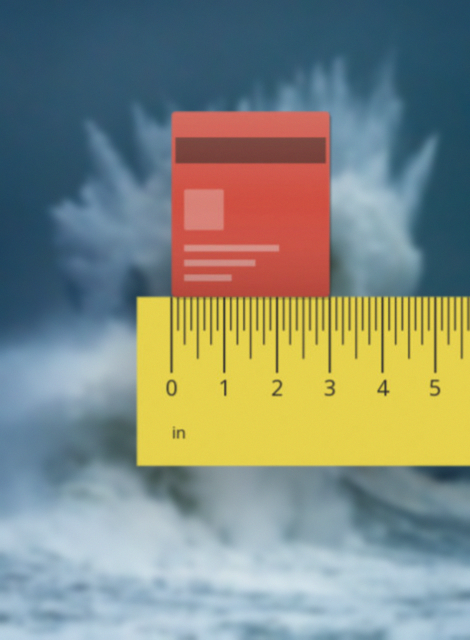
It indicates 3 in
